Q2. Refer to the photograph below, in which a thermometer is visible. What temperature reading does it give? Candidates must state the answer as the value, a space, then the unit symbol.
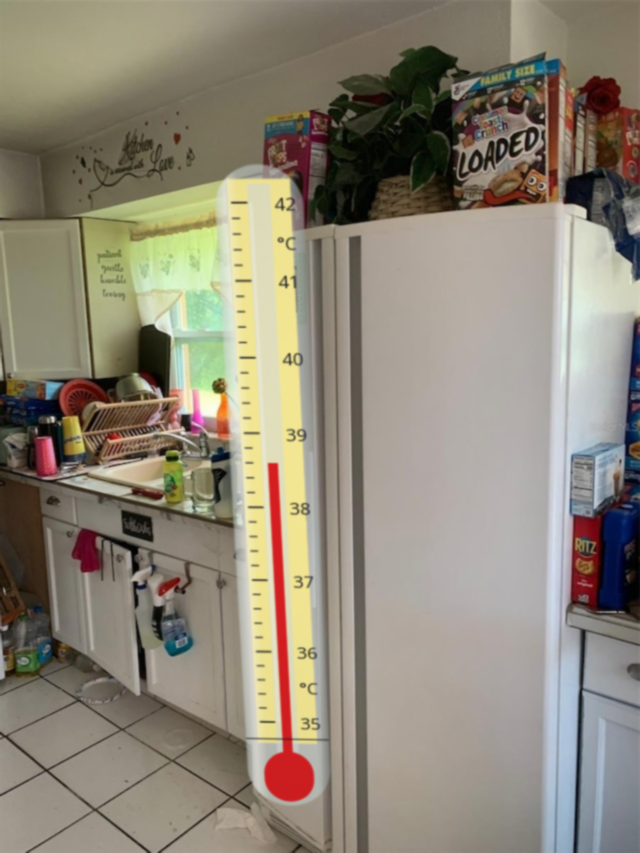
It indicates 38.6 °C
